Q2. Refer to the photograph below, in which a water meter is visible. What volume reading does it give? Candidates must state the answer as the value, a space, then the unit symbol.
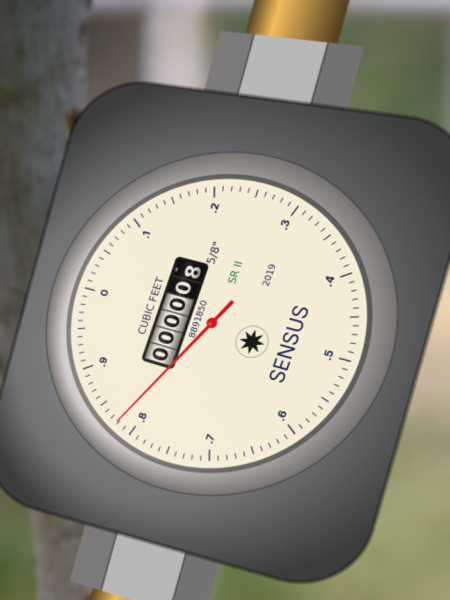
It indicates 7.82 ft³
